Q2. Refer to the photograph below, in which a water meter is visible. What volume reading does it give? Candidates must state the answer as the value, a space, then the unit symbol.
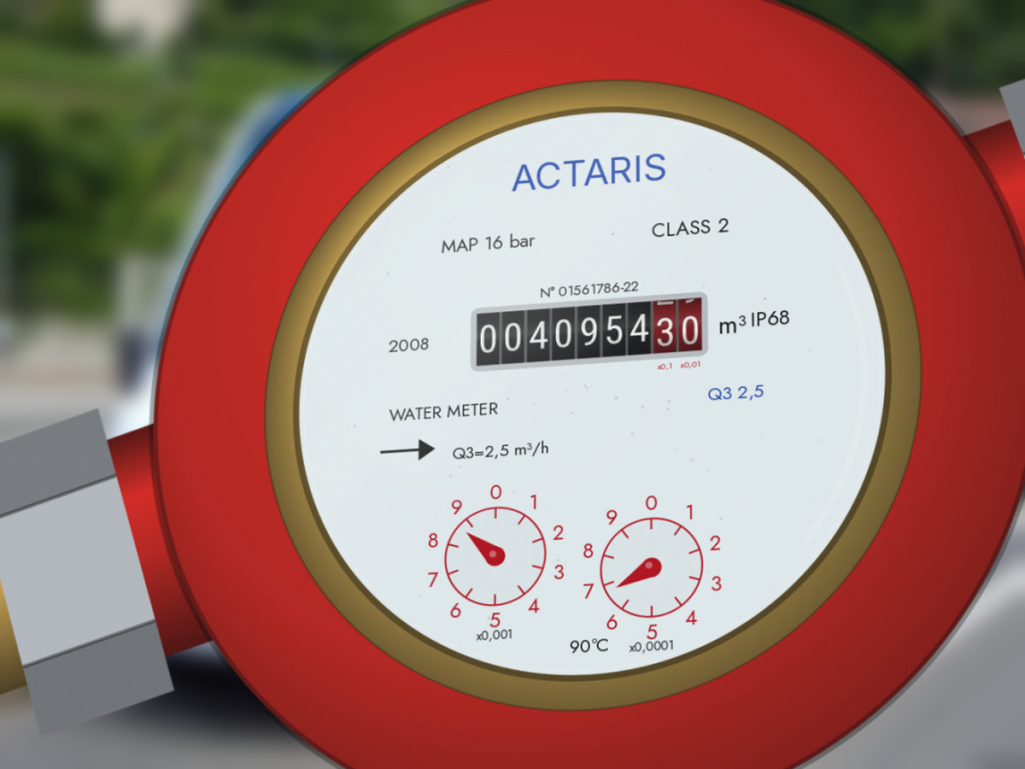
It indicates 40954.2986 m³
